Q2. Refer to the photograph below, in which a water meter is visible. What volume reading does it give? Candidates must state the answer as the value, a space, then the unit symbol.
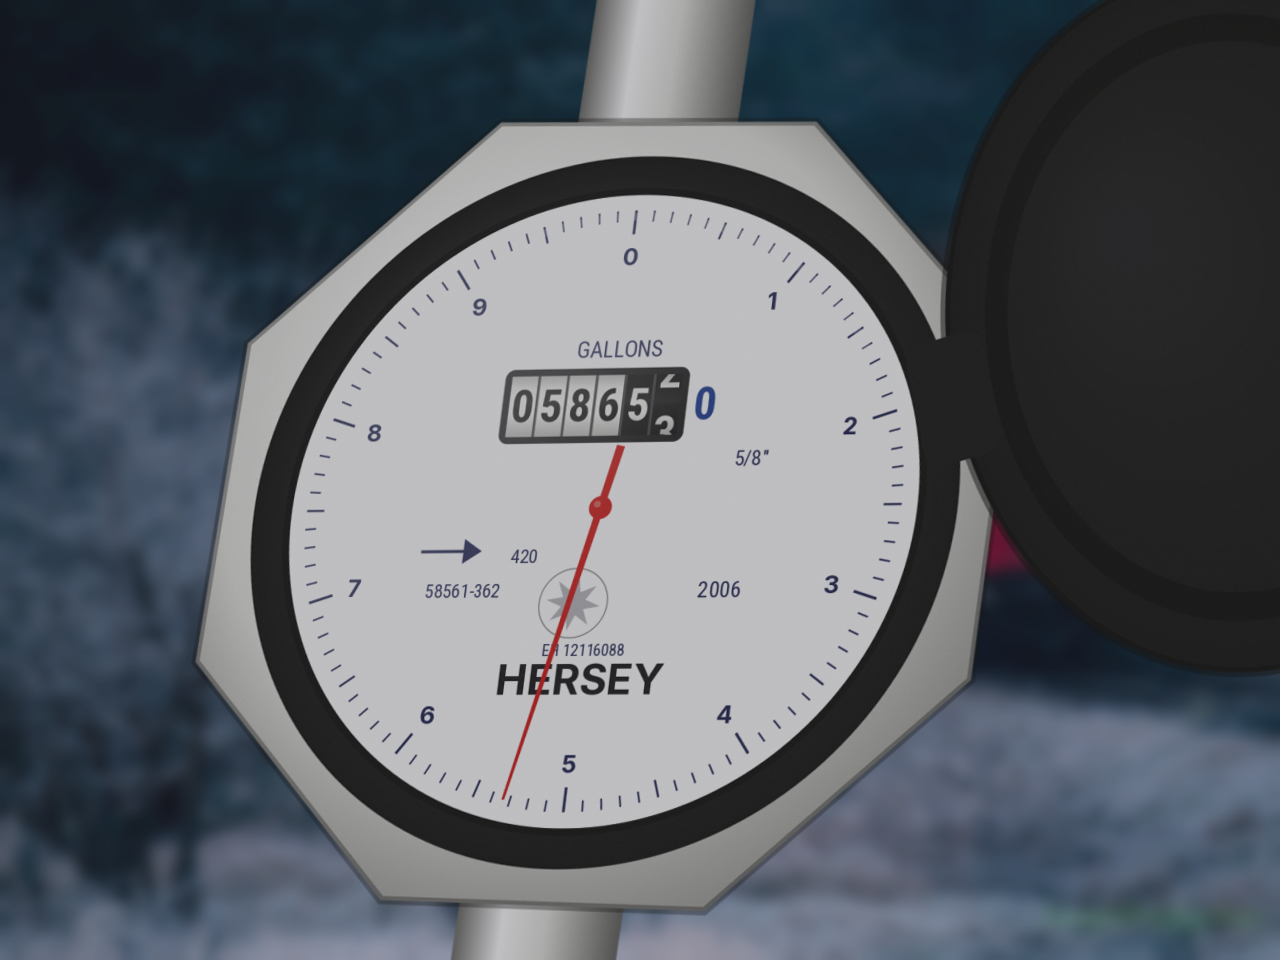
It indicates 586525.3 gal
